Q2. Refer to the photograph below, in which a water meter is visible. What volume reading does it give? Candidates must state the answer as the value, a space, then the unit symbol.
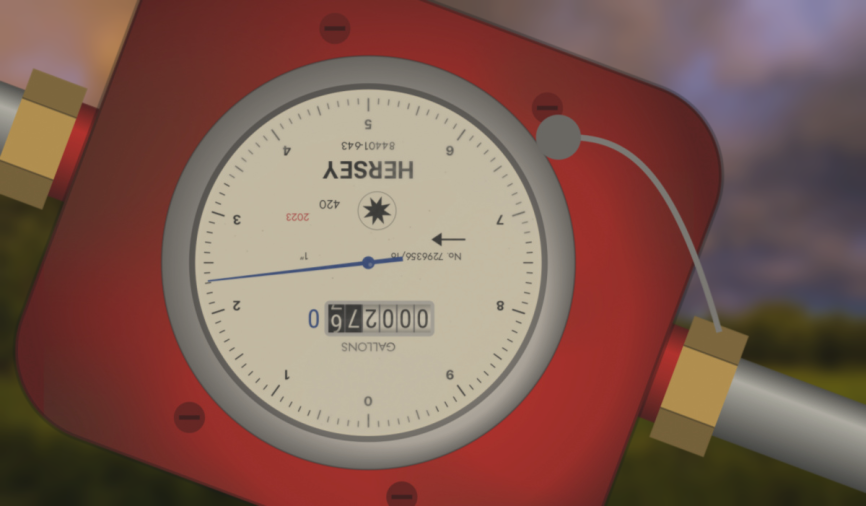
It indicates 2762.3 gal
